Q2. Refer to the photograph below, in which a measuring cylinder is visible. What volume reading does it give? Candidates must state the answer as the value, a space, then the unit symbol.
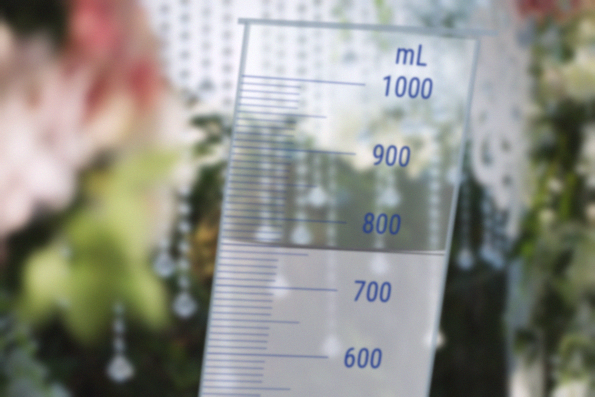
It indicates 760 mL
